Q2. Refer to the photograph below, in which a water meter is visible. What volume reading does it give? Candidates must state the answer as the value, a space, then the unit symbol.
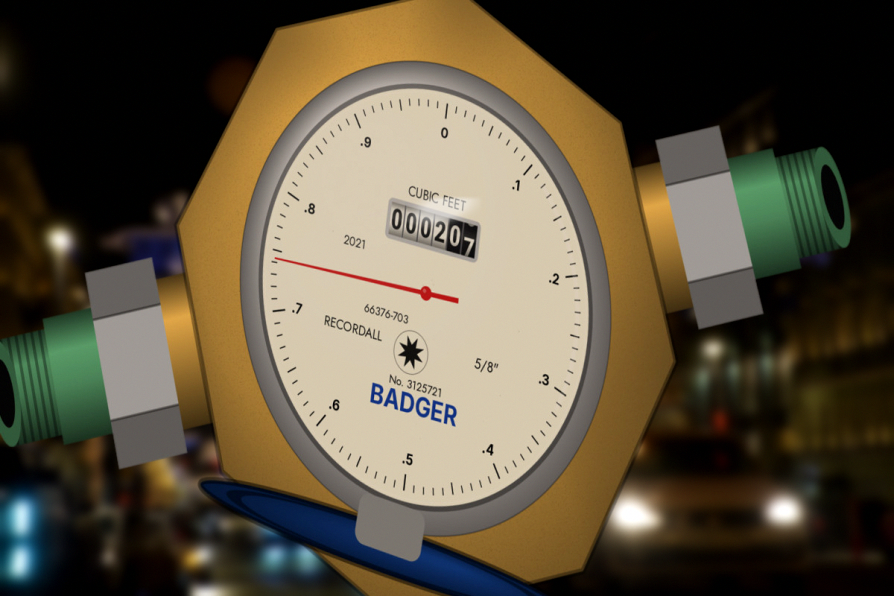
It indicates 206.74 ft³
